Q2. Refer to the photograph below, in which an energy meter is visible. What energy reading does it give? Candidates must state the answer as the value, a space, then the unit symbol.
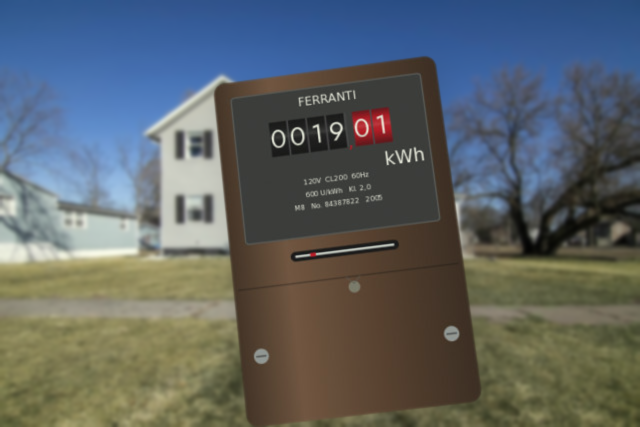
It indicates 19.01 kWh
